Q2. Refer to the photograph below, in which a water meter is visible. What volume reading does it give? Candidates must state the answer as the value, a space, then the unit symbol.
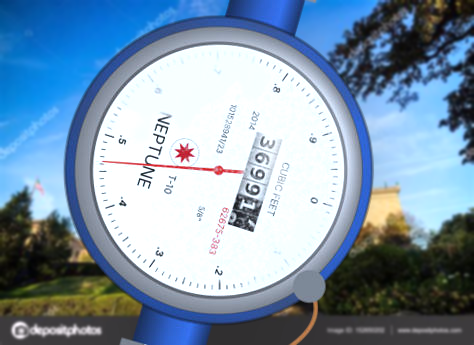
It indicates 369917.46 ft³
